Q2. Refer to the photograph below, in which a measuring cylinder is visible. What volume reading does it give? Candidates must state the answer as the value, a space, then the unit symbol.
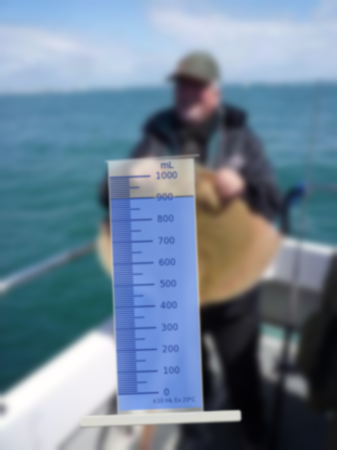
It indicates 900 mL
